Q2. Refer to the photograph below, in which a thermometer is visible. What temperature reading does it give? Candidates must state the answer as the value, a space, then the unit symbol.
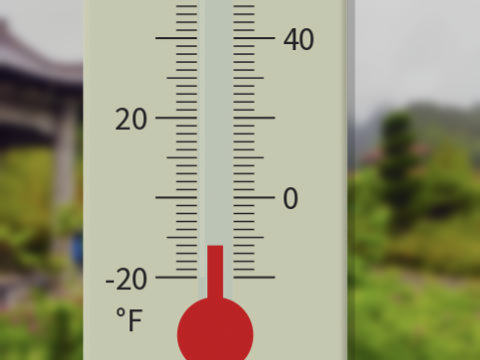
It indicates -12 °F
